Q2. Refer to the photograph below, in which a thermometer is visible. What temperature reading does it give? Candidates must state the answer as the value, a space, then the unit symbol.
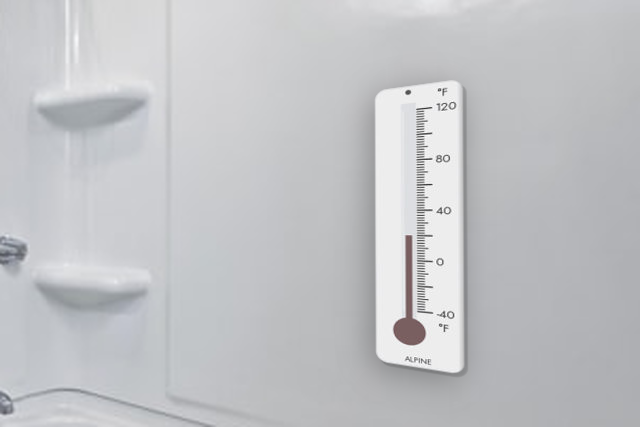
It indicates 20 °F
